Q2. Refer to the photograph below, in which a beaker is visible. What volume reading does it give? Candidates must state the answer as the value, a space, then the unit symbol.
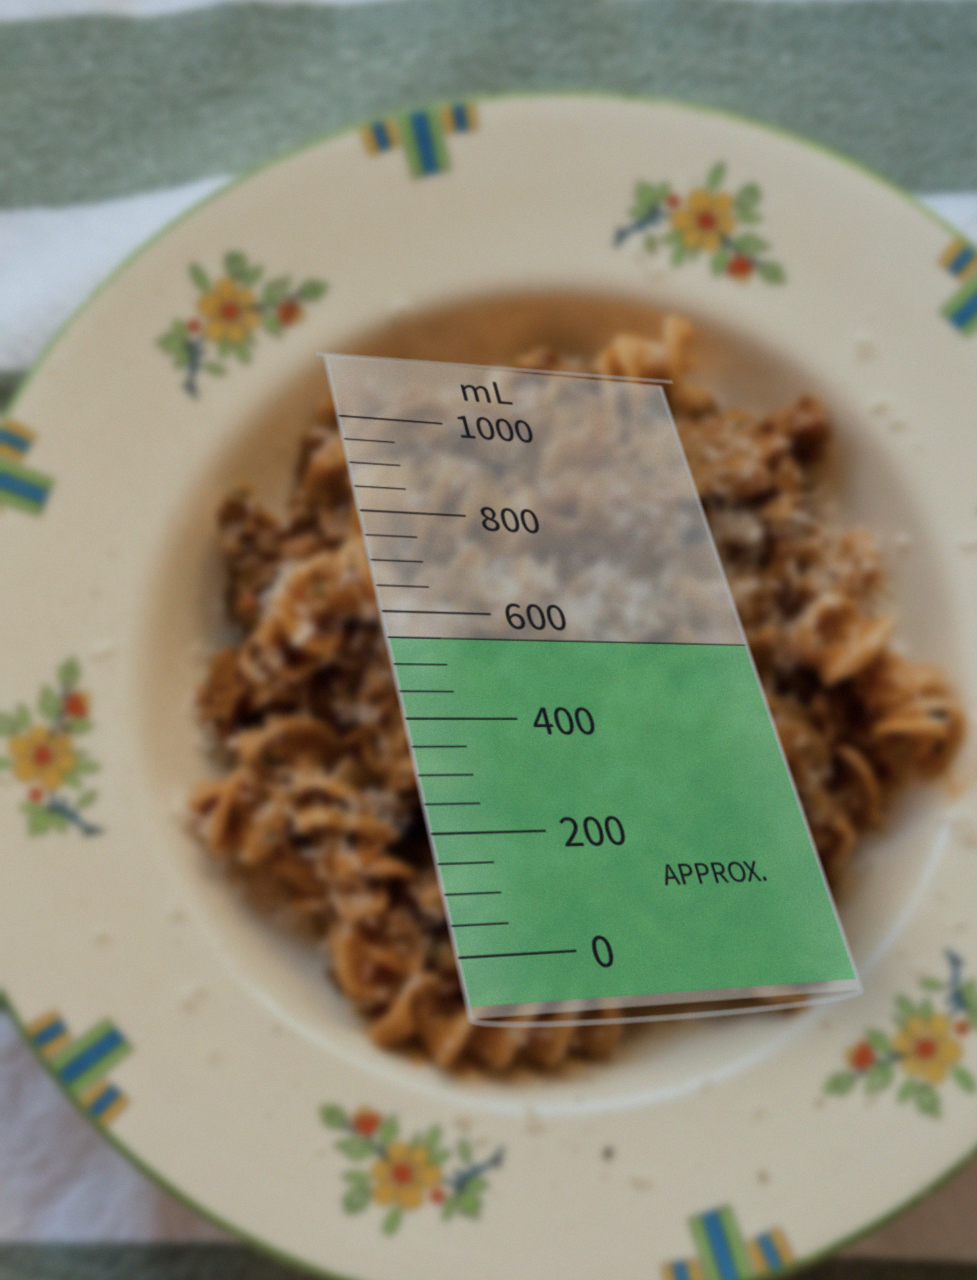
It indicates 550 mL
